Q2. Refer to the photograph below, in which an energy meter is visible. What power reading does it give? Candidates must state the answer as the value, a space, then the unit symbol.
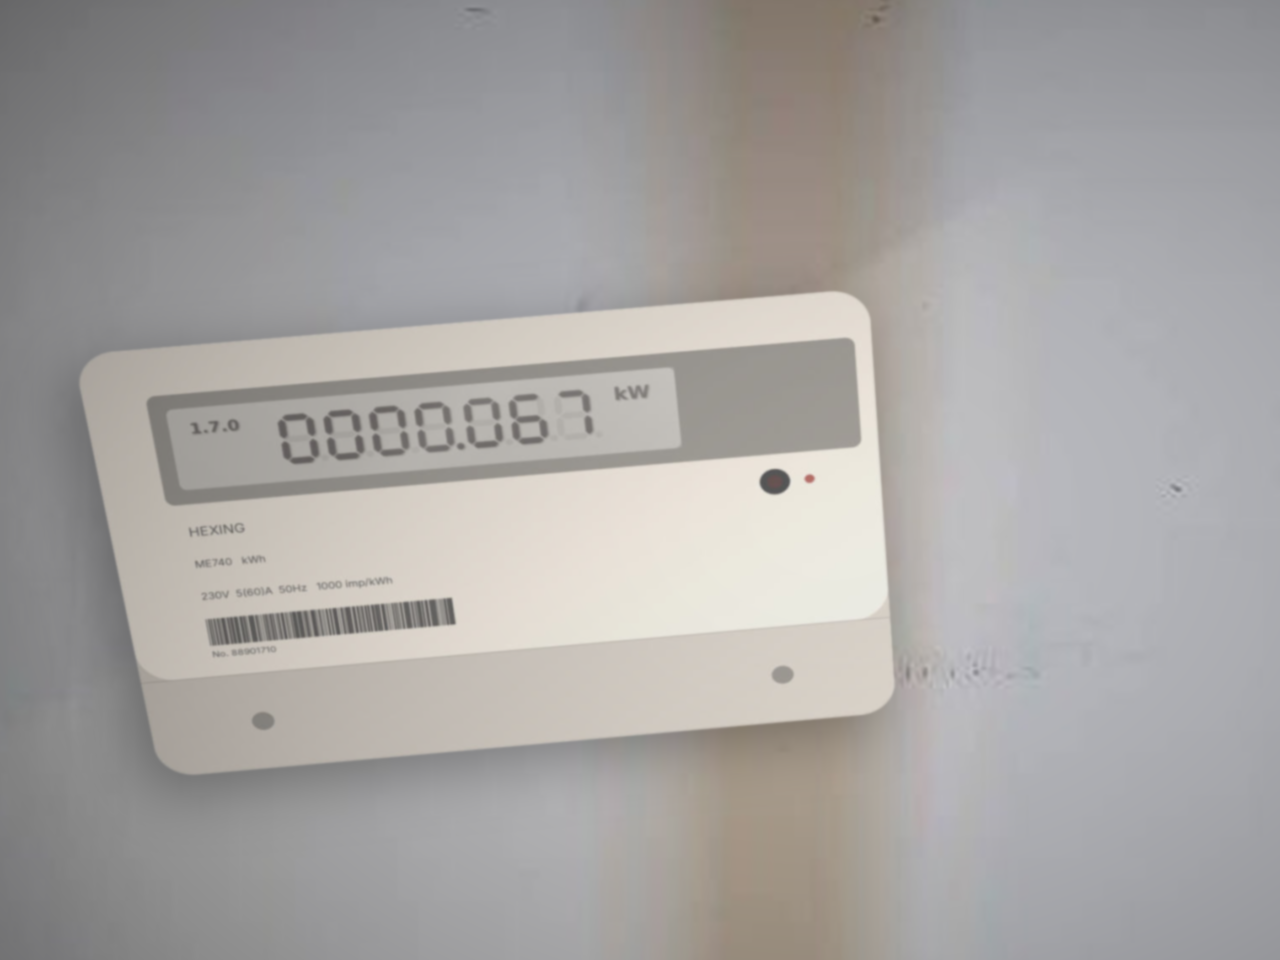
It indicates 0.067 kW
